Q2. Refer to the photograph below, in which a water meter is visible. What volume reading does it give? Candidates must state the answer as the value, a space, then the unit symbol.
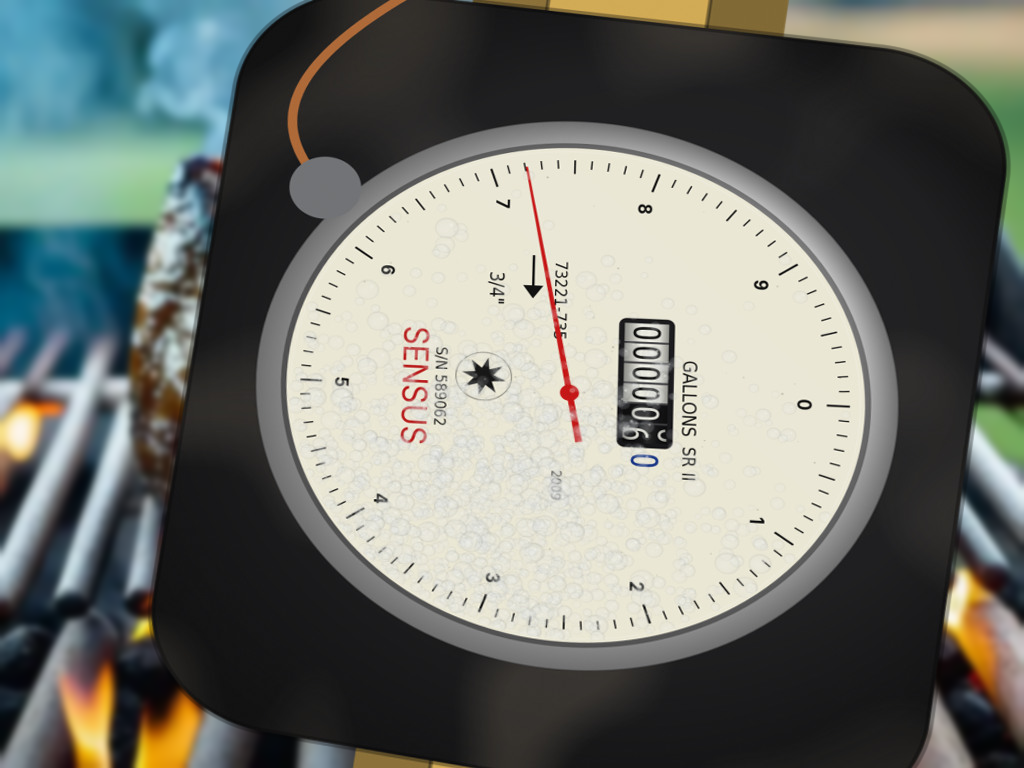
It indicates 57.2 gal
